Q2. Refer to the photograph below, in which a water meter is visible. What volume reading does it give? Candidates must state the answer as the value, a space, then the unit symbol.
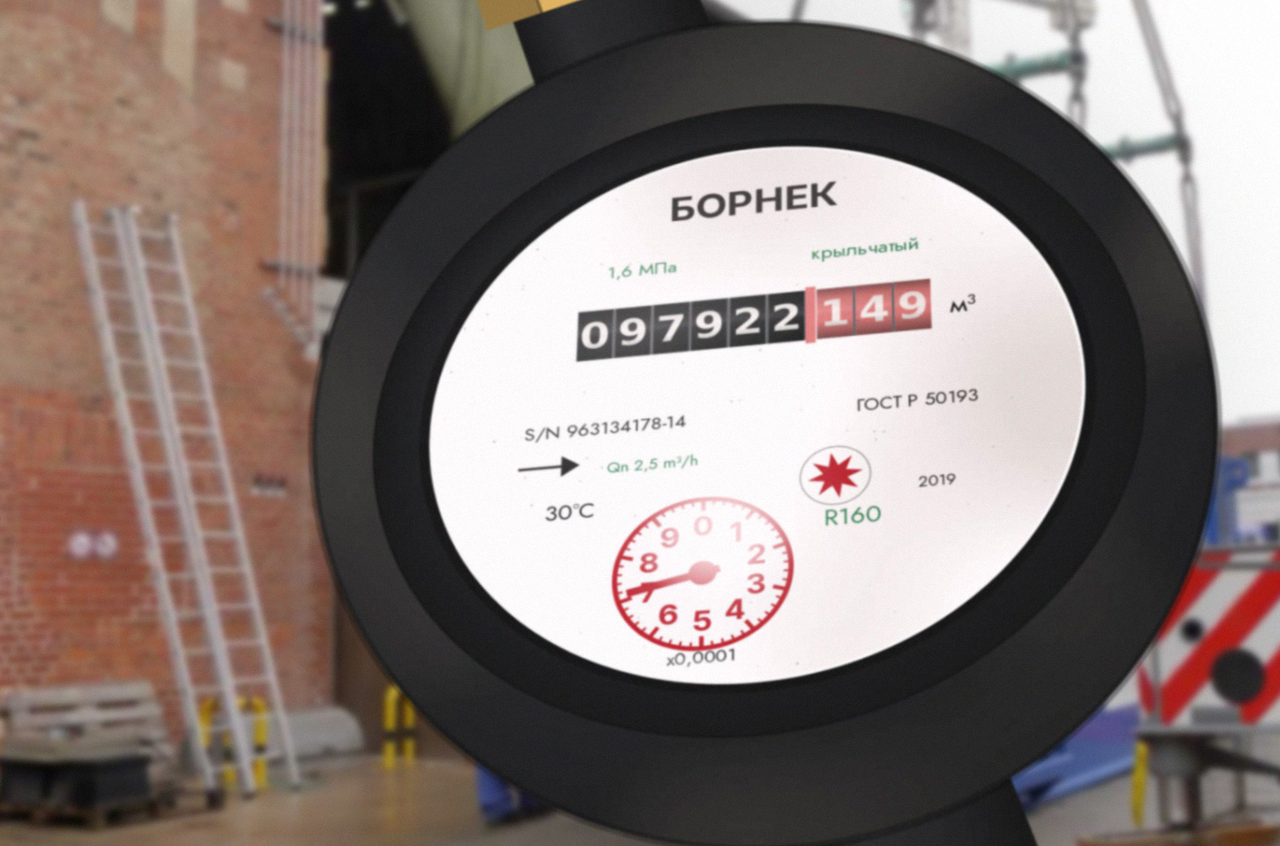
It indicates 97922.1497 m³
